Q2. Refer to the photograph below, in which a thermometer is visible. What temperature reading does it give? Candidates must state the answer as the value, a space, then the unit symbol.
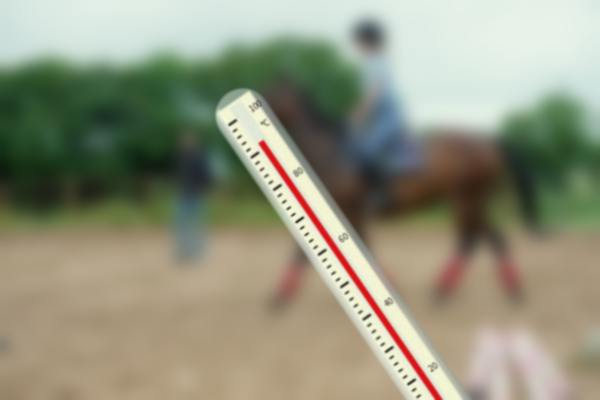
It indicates 92 °C
